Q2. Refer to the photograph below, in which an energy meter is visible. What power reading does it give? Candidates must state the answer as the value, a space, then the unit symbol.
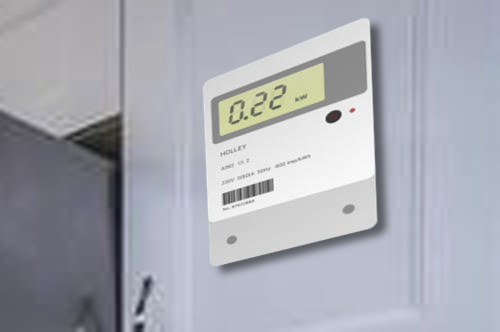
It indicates 0.22 kW
